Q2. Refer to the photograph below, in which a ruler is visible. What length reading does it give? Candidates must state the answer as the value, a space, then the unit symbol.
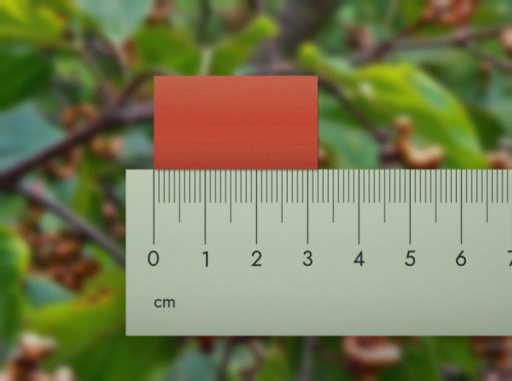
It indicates 3.2 cm
